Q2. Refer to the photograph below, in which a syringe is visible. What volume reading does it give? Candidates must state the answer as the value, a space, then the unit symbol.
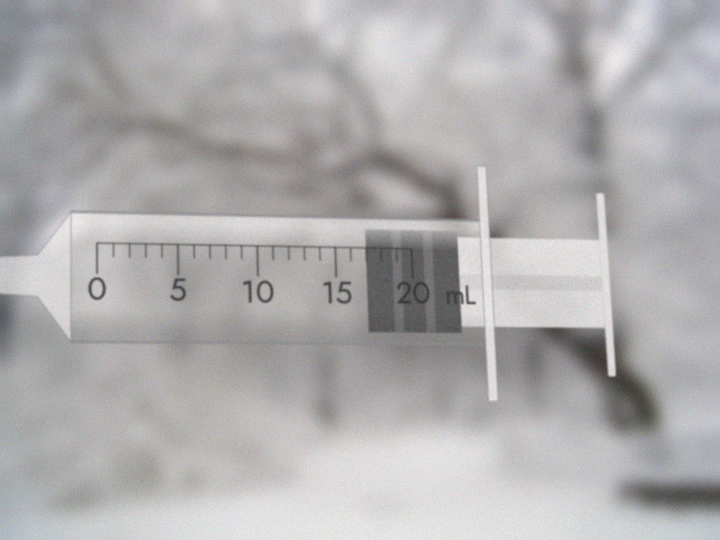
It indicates 17 mL
